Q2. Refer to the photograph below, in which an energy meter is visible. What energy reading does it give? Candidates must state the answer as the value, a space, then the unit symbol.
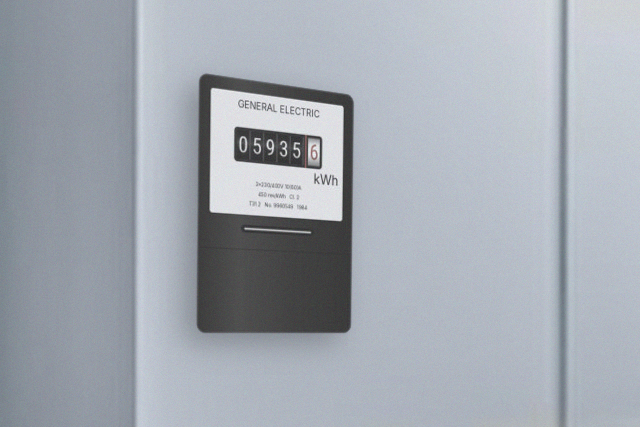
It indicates 5935.6 kWh
